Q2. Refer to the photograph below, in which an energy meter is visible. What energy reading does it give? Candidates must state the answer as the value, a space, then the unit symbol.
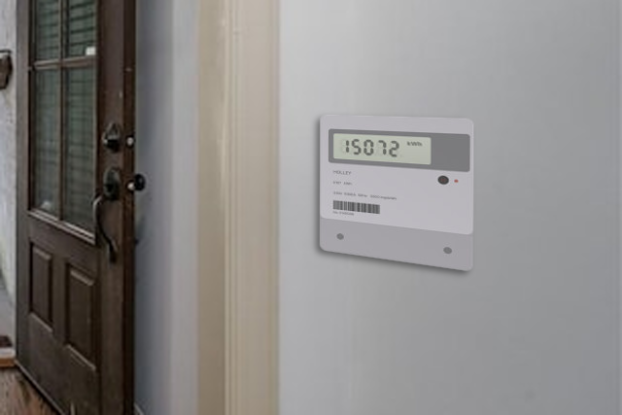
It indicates 15072 kWh
